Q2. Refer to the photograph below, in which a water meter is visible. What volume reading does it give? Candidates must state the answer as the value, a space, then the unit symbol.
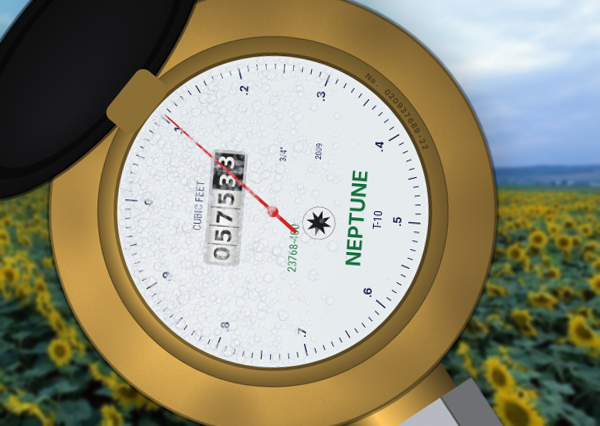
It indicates 57533.10 ft³
